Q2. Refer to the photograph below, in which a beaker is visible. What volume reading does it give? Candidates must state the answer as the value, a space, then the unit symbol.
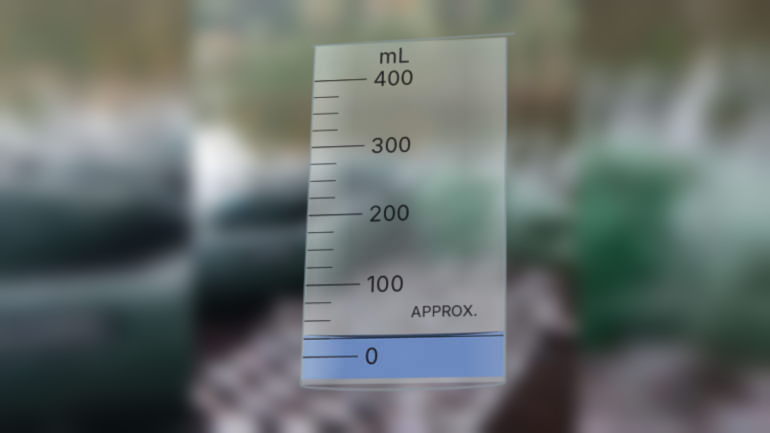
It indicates 25 mL
